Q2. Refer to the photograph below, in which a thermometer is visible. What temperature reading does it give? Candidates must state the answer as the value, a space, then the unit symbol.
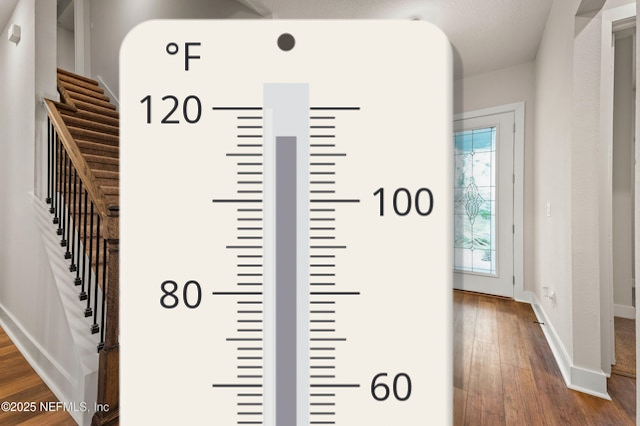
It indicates 114 °F
